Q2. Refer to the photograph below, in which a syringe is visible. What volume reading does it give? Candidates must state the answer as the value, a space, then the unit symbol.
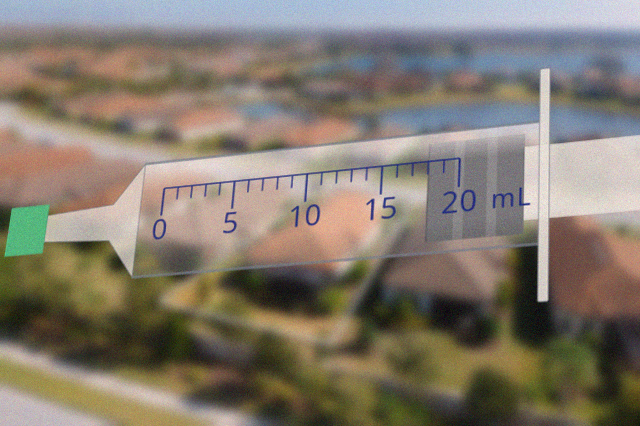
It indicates 18 mL
